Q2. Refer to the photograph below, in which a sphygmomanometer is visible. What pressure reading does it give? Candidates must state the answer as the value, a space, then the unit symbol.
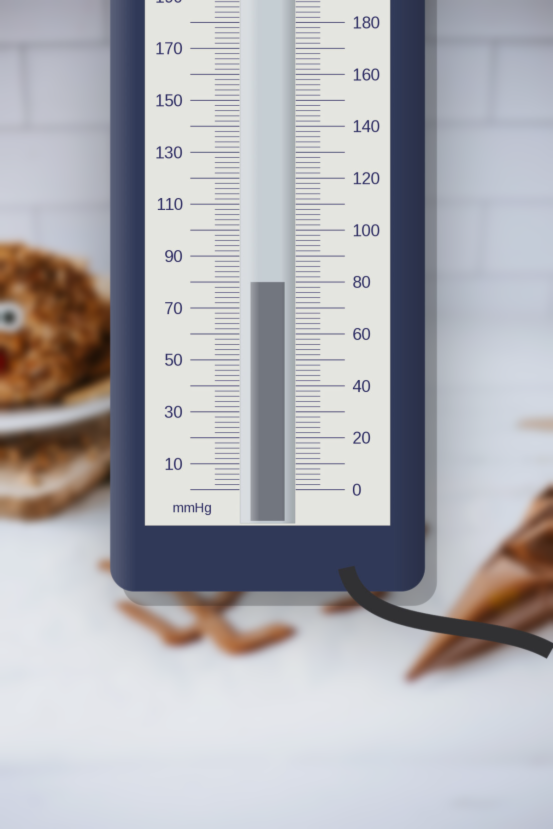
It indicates 80 mmHg
